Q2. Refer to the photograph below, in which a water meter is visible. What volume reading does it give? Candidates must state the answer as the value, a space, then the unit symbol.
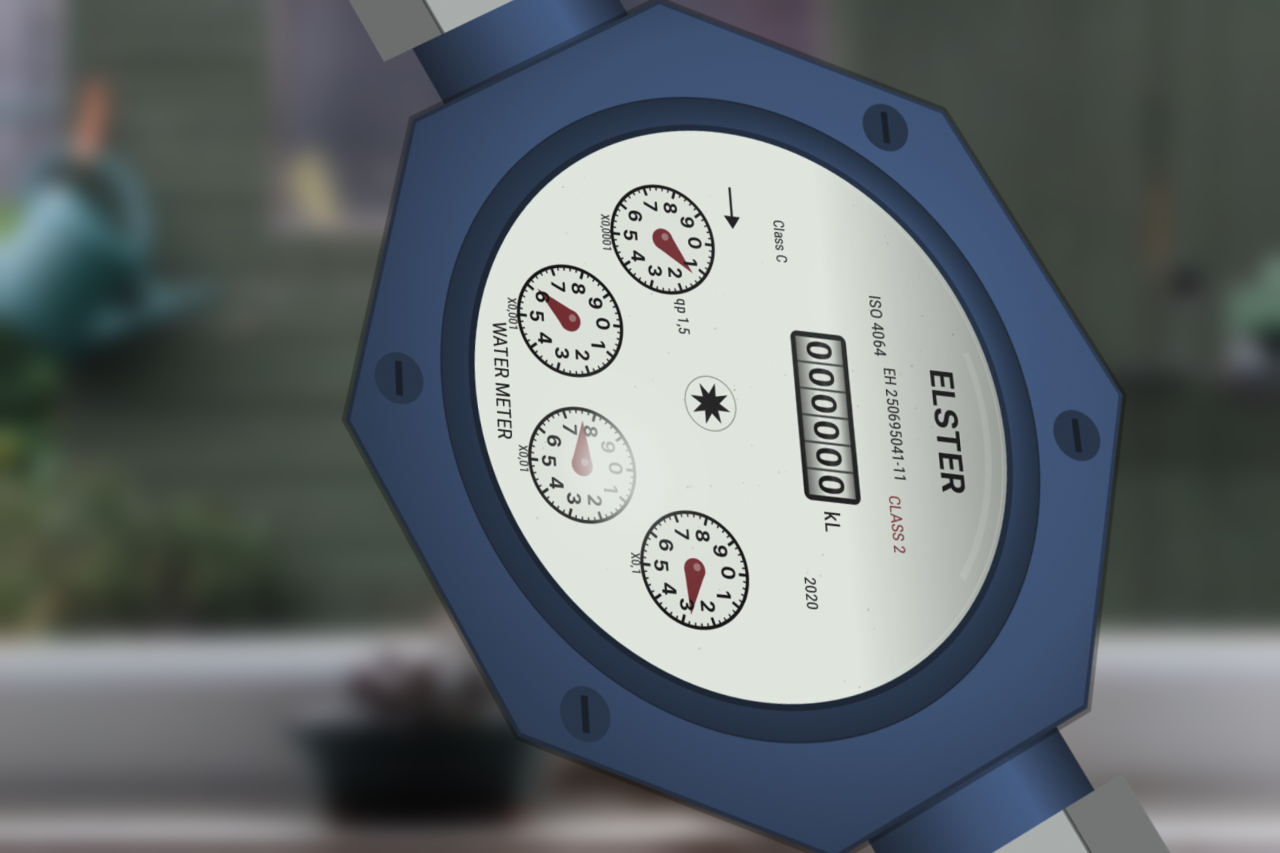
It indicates 0.2761 kL
